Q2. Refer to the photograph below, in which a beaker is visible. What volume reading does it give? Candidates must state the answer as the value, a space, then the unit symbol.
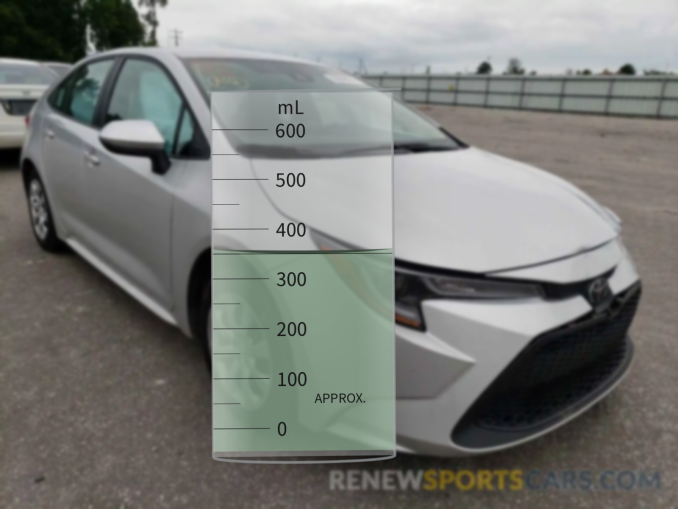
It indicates 350 mL
